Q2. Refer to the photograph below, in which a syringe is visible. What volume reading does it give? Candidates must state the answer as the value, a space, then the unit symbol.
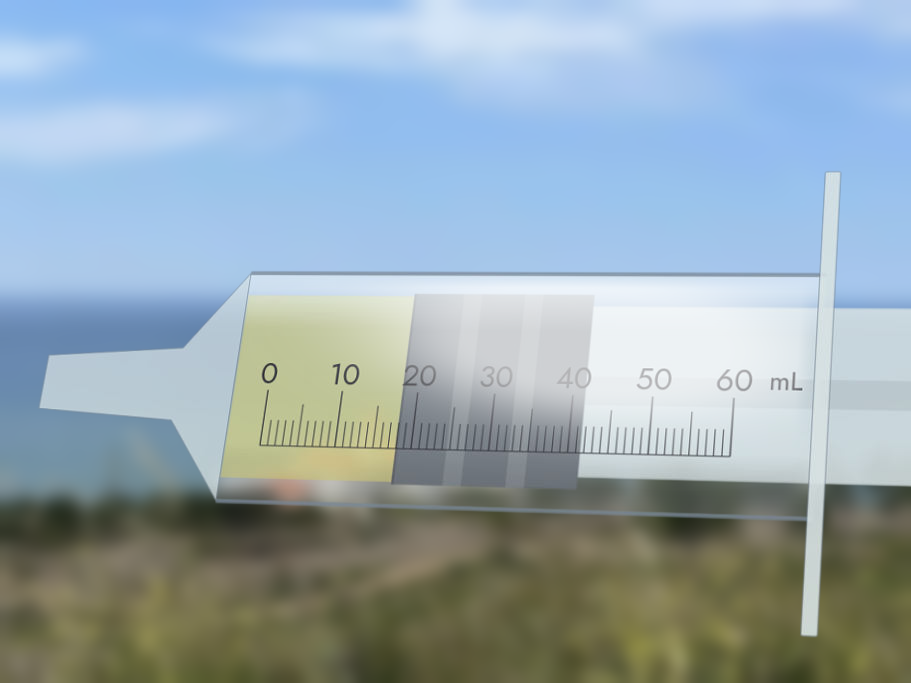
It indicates 18 mL
